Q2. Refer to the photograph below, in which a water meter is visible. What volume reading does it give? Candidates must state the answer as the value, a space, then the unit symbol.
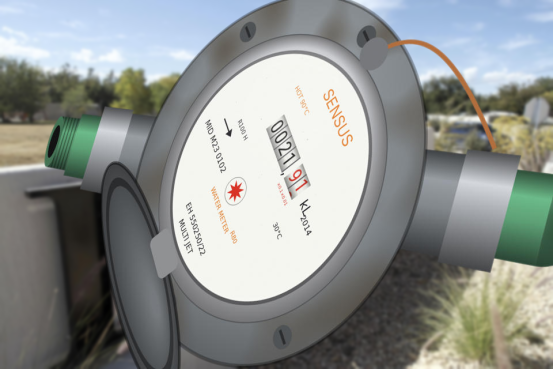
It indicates 21.91 kL
